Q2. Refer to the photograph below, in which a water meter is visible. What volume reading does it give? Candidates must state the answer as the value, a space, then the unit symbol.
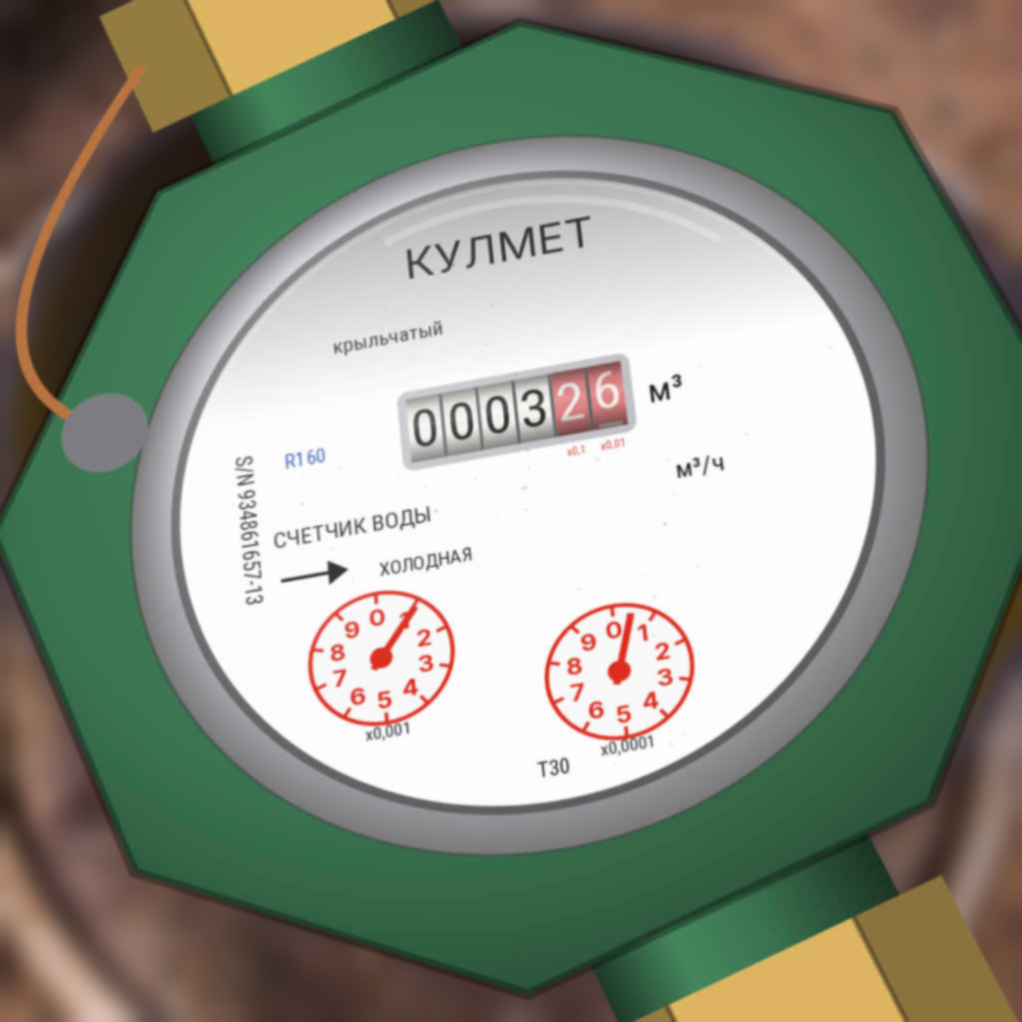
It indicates 3.2610 m³
